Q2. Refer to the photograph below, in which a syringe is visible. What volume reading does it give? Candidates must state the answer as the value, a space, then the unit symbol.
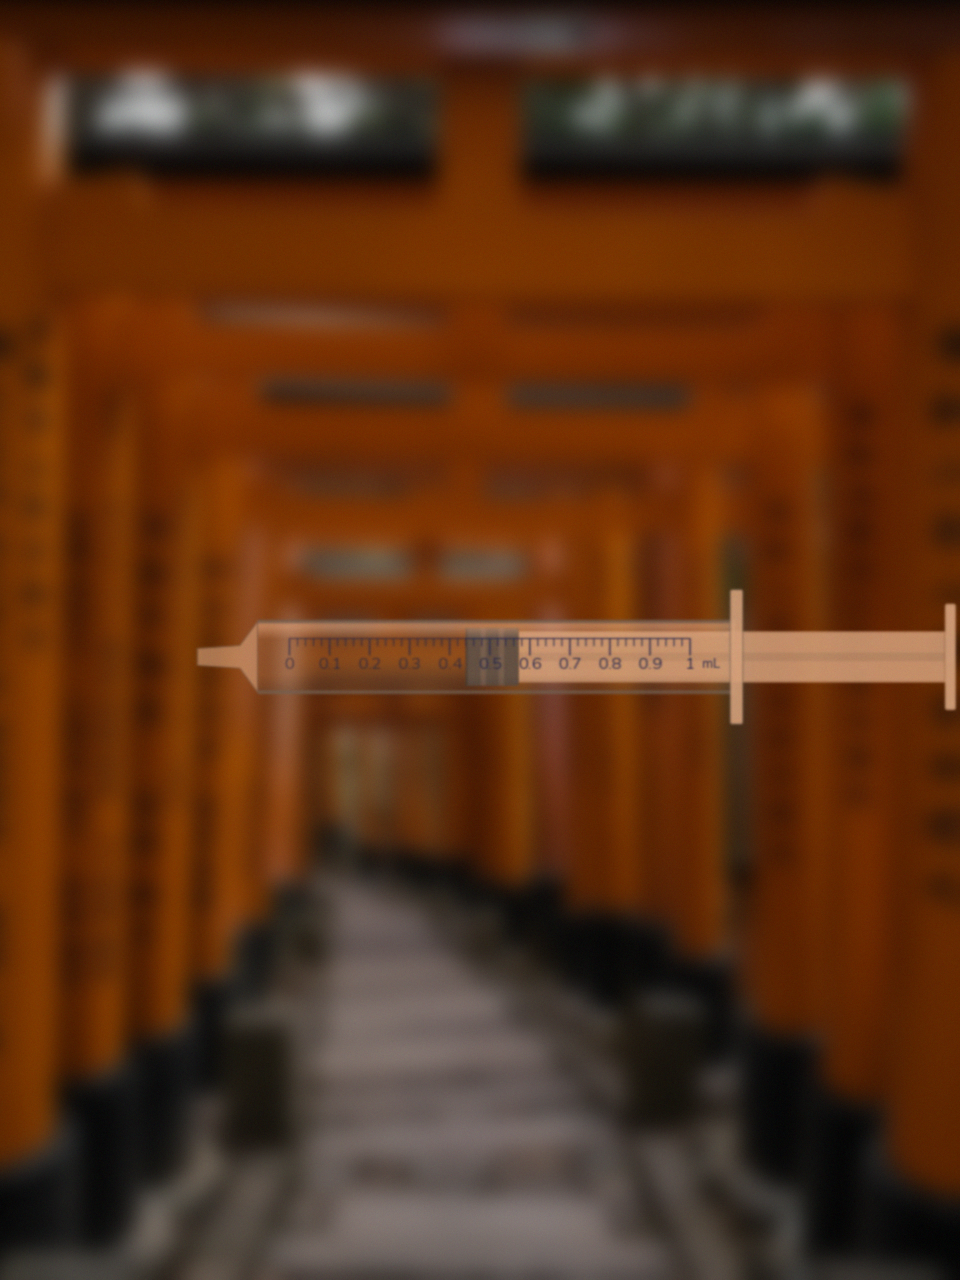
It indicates 0.44 mL
